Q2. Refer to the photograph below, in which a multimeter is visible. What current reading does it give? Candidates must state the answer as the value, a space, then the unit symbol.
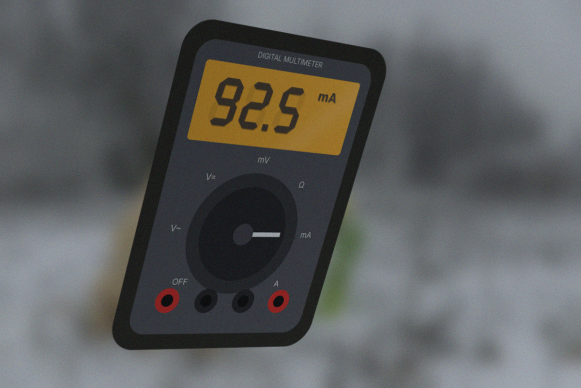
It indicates 92.5 mA
